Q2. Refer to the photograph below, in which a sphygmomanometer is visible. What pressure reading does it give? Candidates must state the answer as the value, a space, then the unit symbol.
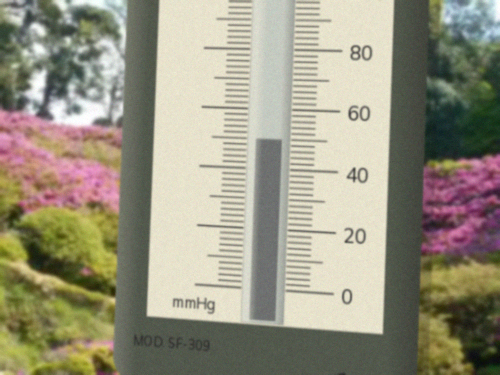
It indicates 50 mmHg
